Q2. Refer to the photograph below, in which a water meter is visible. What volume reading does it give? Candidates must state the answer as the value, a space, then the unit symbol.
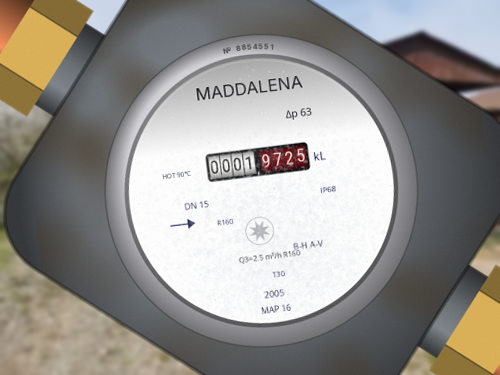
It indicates 1.9725 kL
